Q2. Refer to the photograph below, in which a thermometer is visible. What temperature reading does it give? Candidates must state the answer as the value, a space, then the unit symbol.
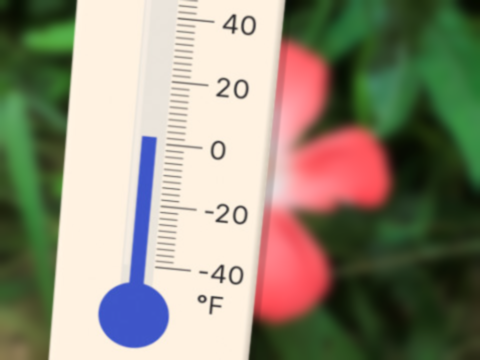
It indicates 2 °F
